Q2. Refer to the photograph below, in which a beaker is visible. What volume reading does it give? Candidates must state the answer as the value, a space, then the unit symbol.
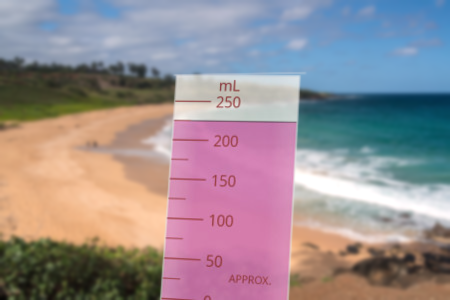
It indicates 225 mL
